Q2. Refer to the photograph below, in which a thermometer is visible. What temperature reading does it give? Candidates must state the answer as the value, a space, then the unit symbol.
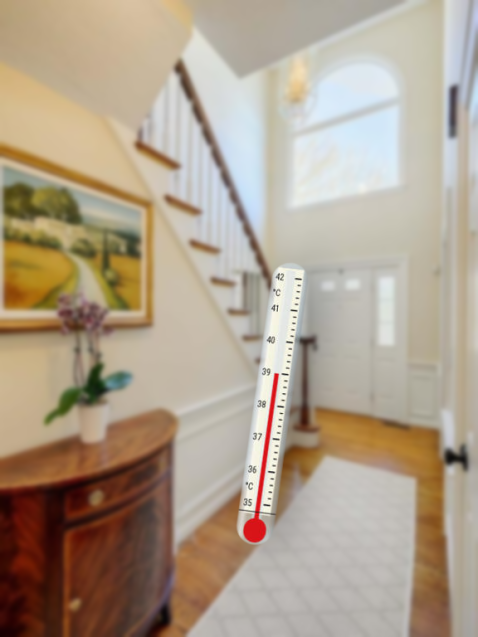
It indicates 39 °C
